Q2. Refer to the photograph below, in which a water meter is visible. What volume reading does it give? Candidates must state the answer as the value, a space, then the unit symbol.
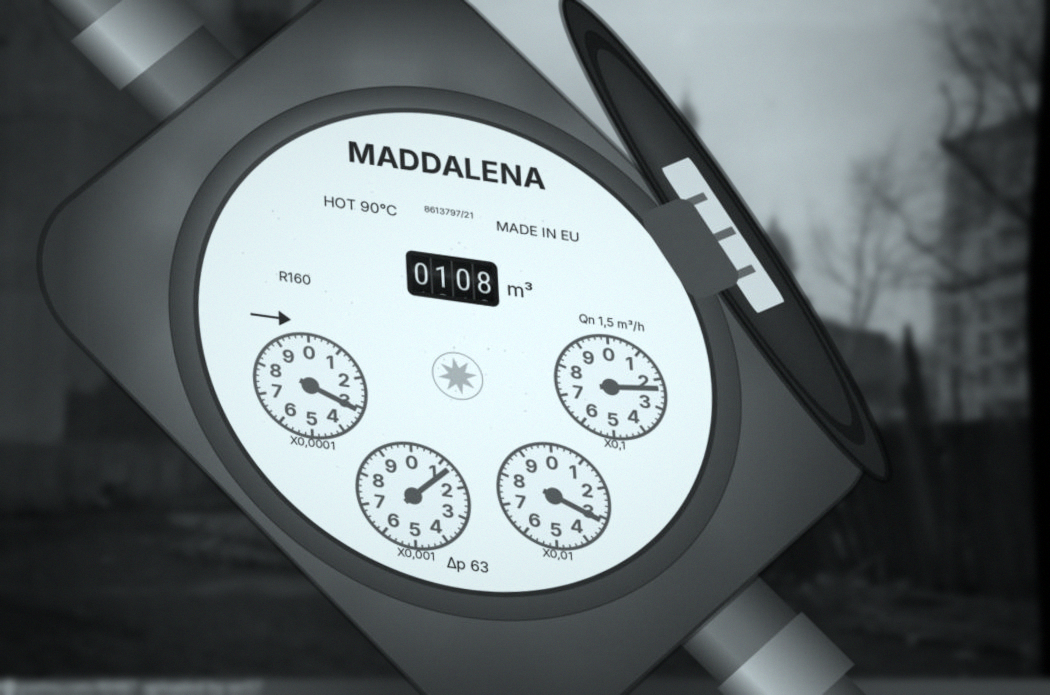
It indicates 108.2313 m³
